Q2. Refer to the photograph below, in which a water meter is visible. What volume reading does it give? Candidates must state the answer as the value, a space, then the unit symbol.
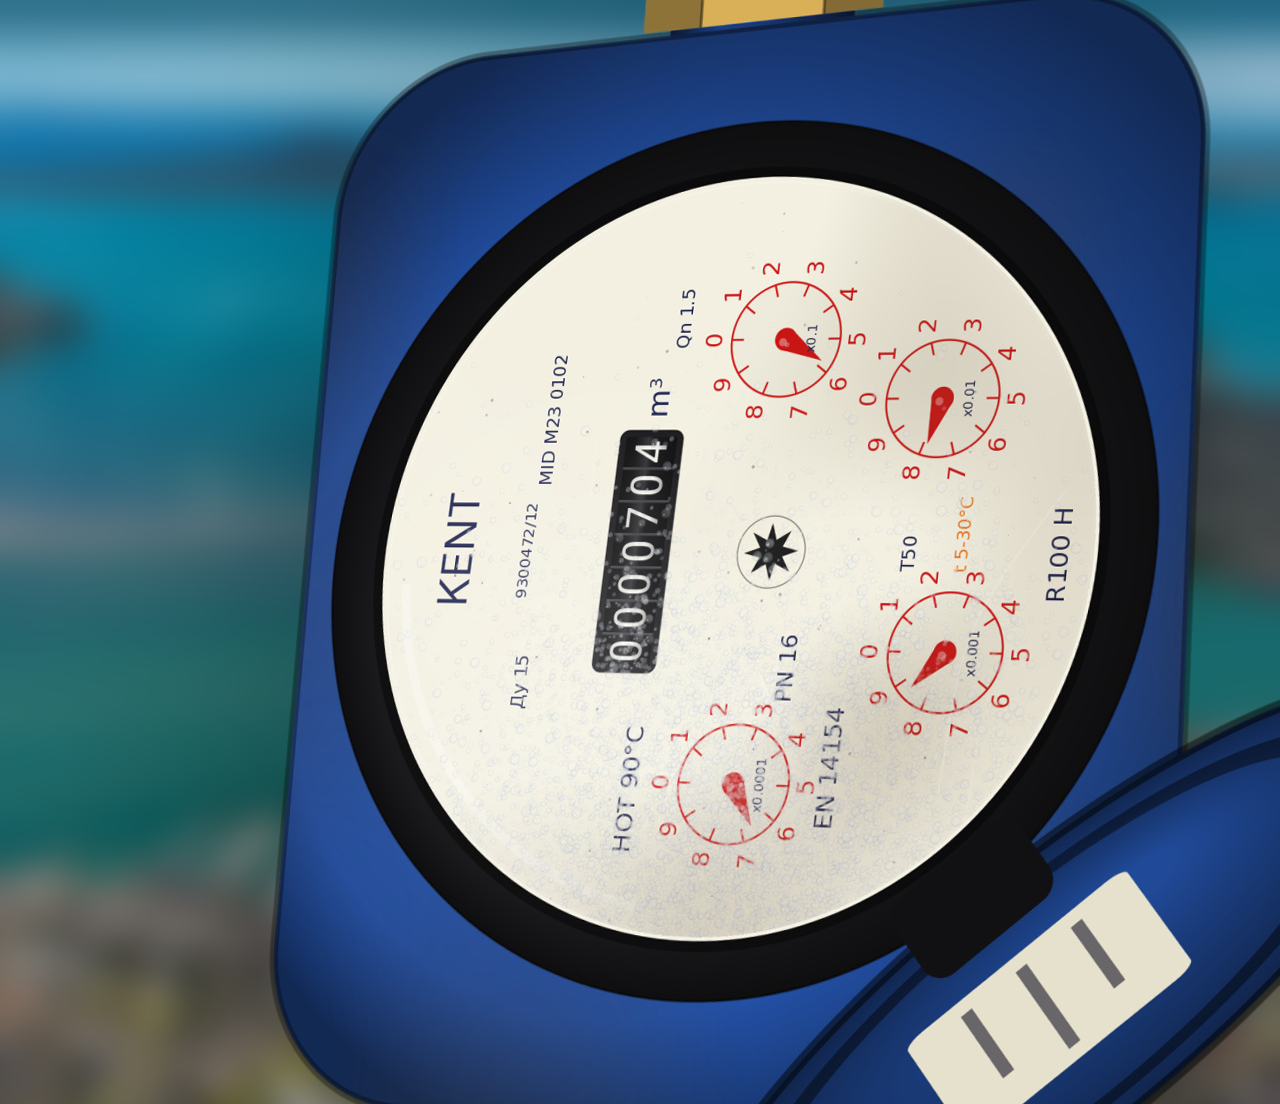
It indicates 704.5786 m³
